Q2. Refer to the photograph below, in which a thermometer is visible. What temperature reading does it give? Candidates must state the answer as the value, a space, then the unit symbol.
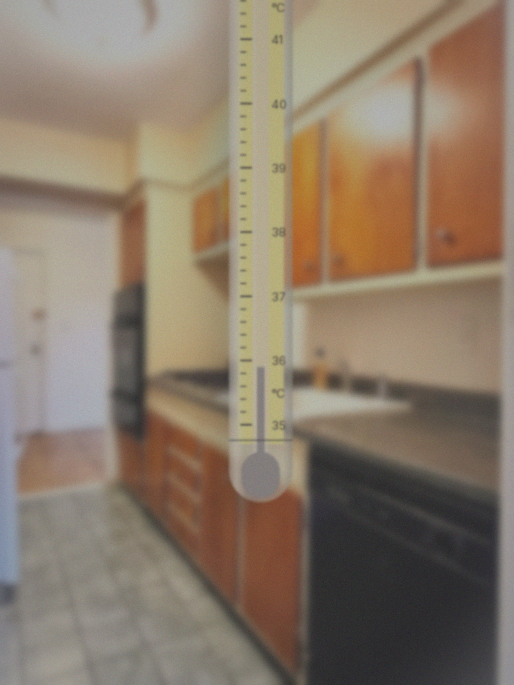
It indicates 35.9 °C
